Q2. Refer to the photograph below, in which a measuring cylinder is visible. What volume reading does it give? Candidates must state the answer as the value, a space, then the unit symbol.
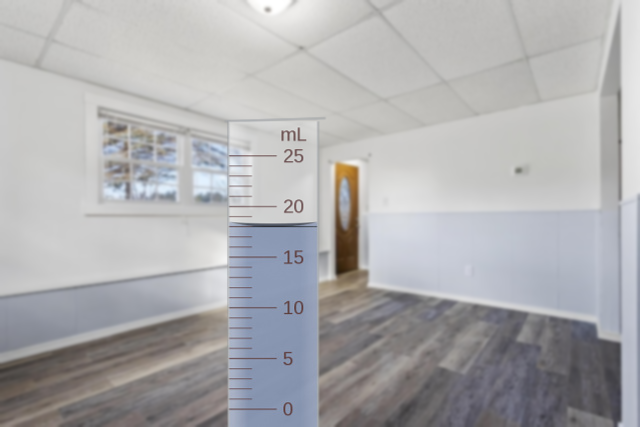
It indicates 18 mL
